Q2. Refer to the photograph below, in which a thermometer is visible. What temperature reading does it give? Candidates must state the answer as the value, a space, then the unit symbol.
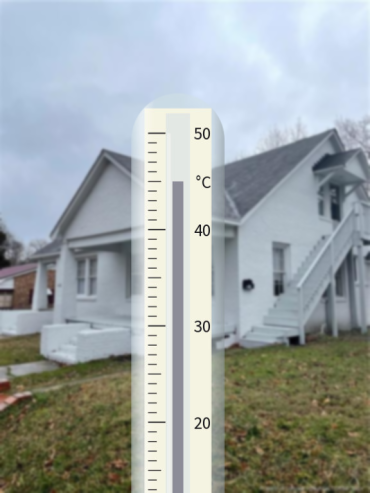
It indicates 45 °C
